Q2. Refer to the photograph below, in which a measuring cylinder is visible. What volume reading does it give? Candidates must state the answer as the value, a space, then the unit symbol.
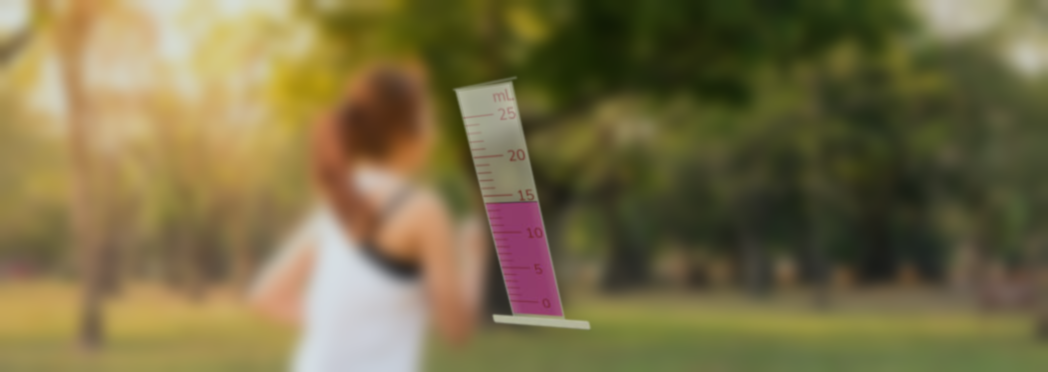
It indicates 14 mL
